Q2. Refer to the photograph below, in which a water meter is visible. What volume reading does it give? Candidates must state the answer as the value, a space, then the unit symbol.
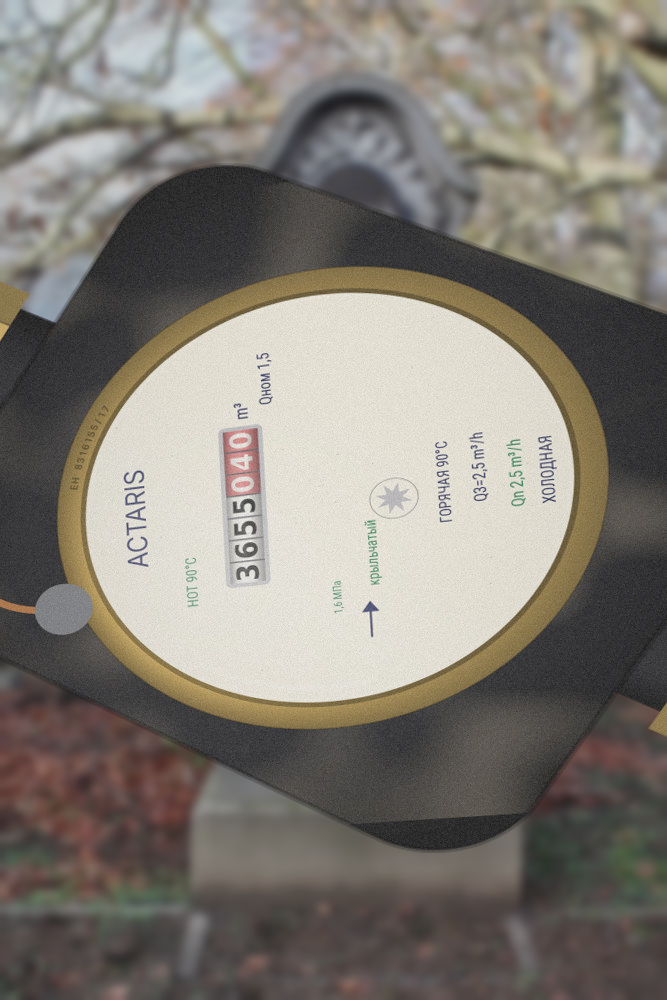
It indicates 3655.040 m³
